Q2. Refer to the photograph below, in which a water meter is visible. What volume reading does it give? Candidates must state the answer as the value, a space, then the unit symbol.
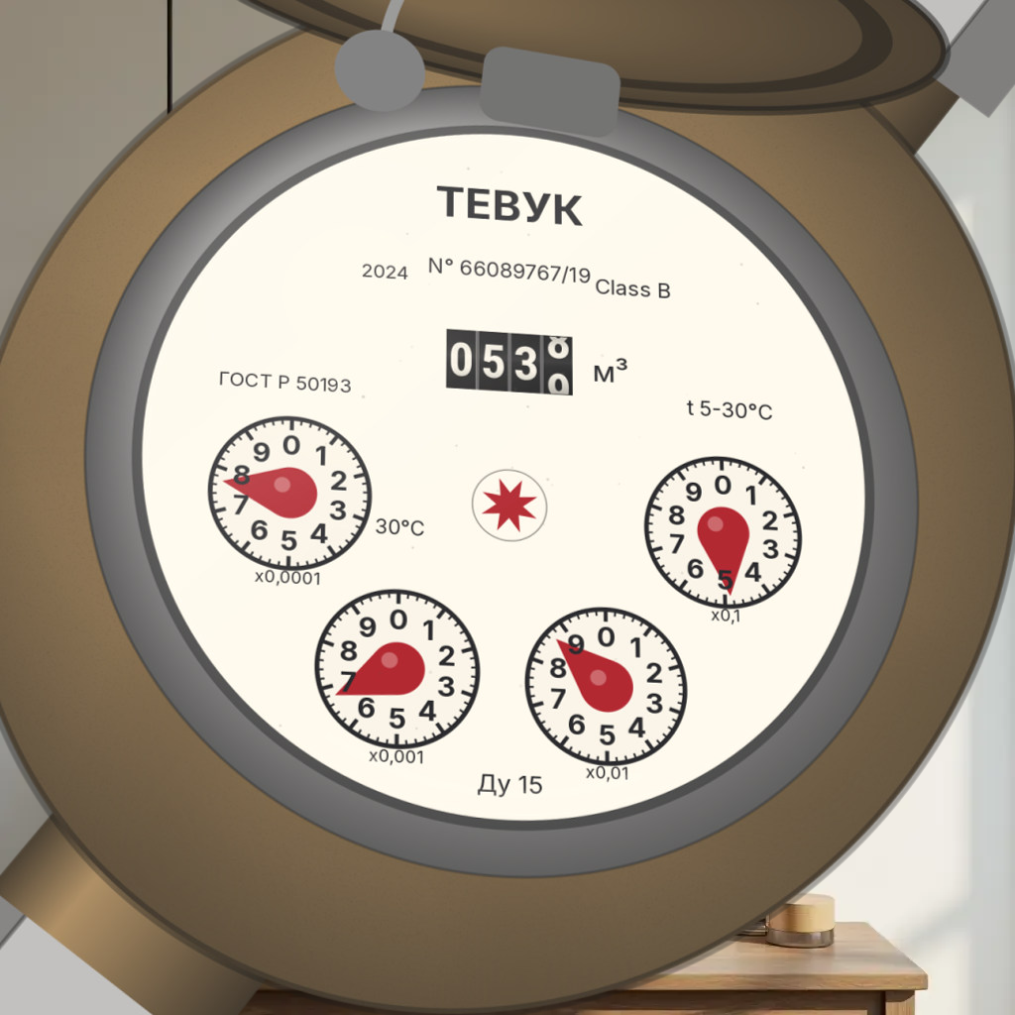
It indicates 538.4867 m³
